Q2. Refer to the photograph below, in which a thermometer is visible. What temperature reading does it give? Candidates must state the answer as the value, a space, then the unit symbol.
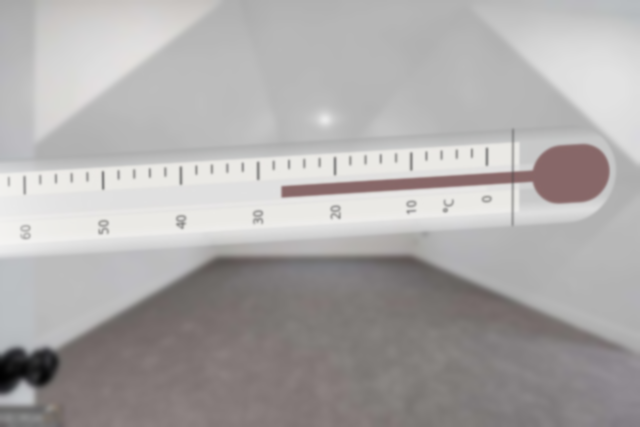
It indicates 27 °C
